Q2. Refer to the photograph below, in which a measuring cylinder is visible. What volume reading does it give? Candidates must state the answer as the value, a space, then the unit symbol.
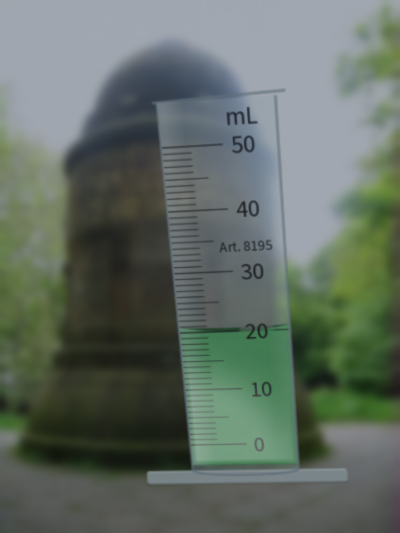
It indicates 20 mL
